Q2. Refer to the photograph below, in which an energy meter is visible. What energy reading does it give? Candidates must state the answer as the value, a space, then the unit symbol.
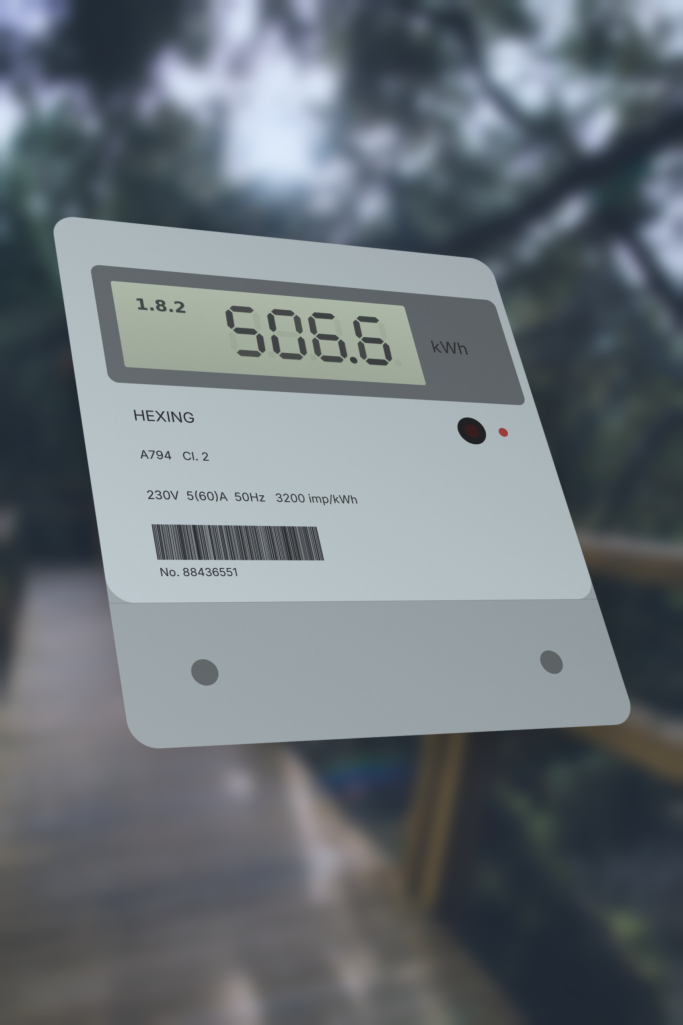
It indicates 506.6 kWh
